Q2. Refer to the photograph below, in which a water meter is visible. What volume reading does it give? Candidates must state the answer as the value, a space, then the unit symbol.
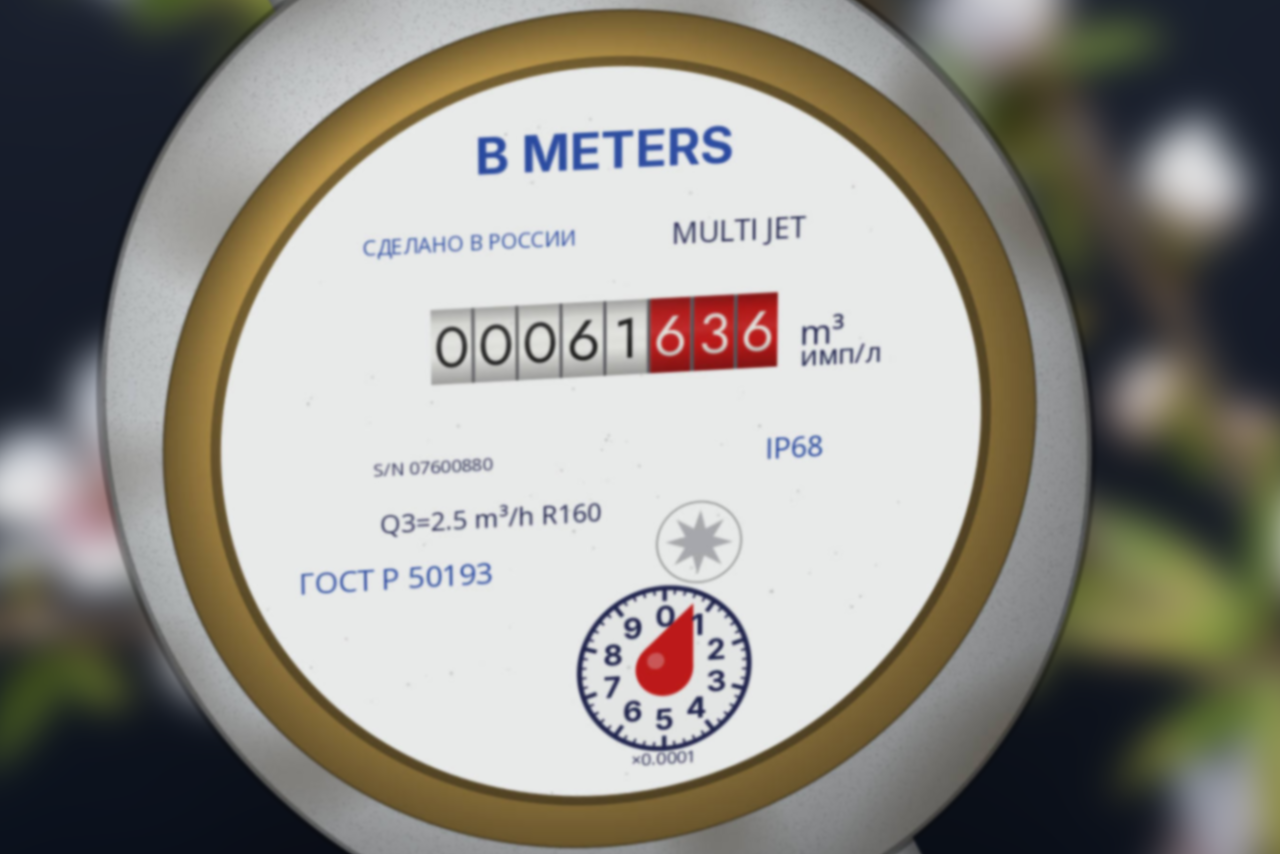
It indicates 61.6360 m³
